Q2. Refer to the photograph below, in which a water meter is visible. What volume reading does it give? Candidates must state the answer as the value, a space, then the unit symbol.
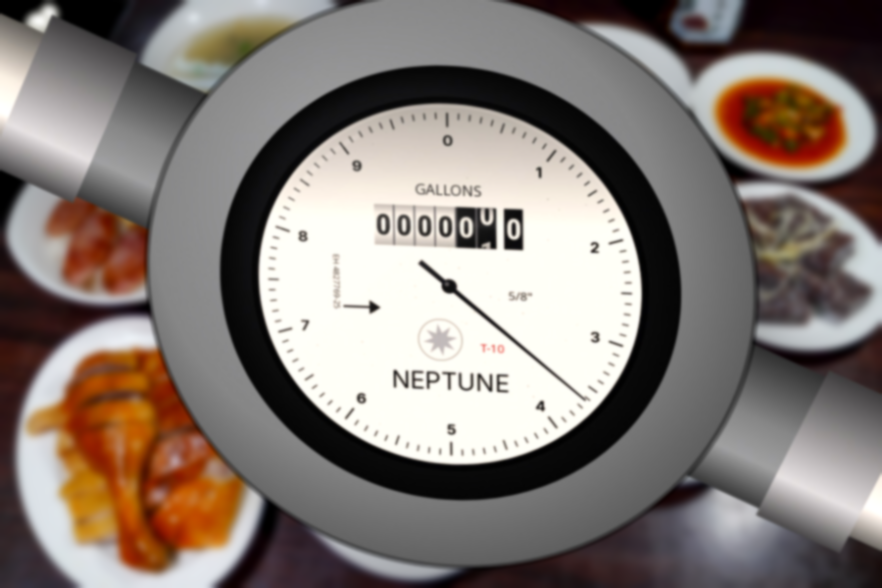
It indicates 3.6 gal
